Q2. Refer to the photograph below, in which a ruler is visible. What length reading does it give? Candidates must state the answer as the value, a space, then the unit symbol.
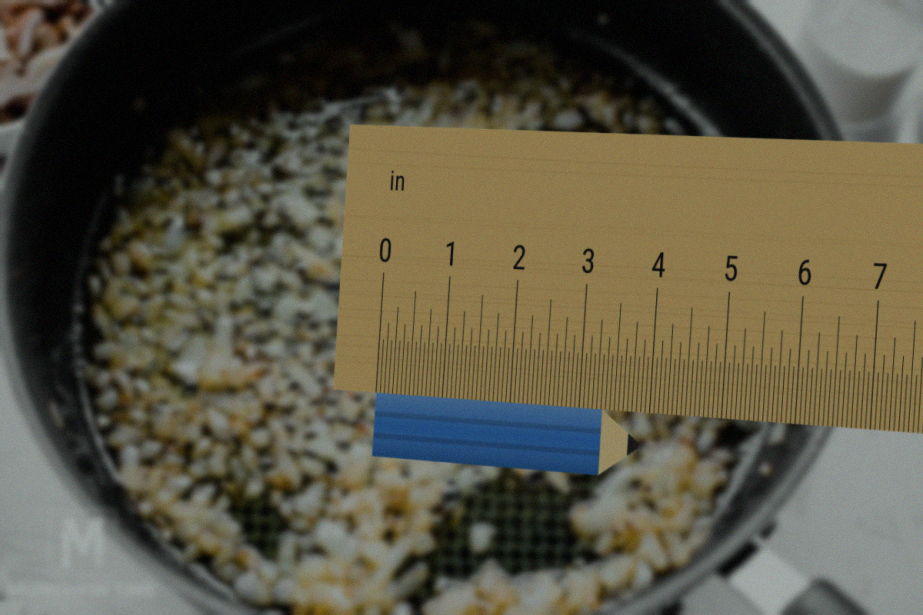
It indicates 3.875 in
